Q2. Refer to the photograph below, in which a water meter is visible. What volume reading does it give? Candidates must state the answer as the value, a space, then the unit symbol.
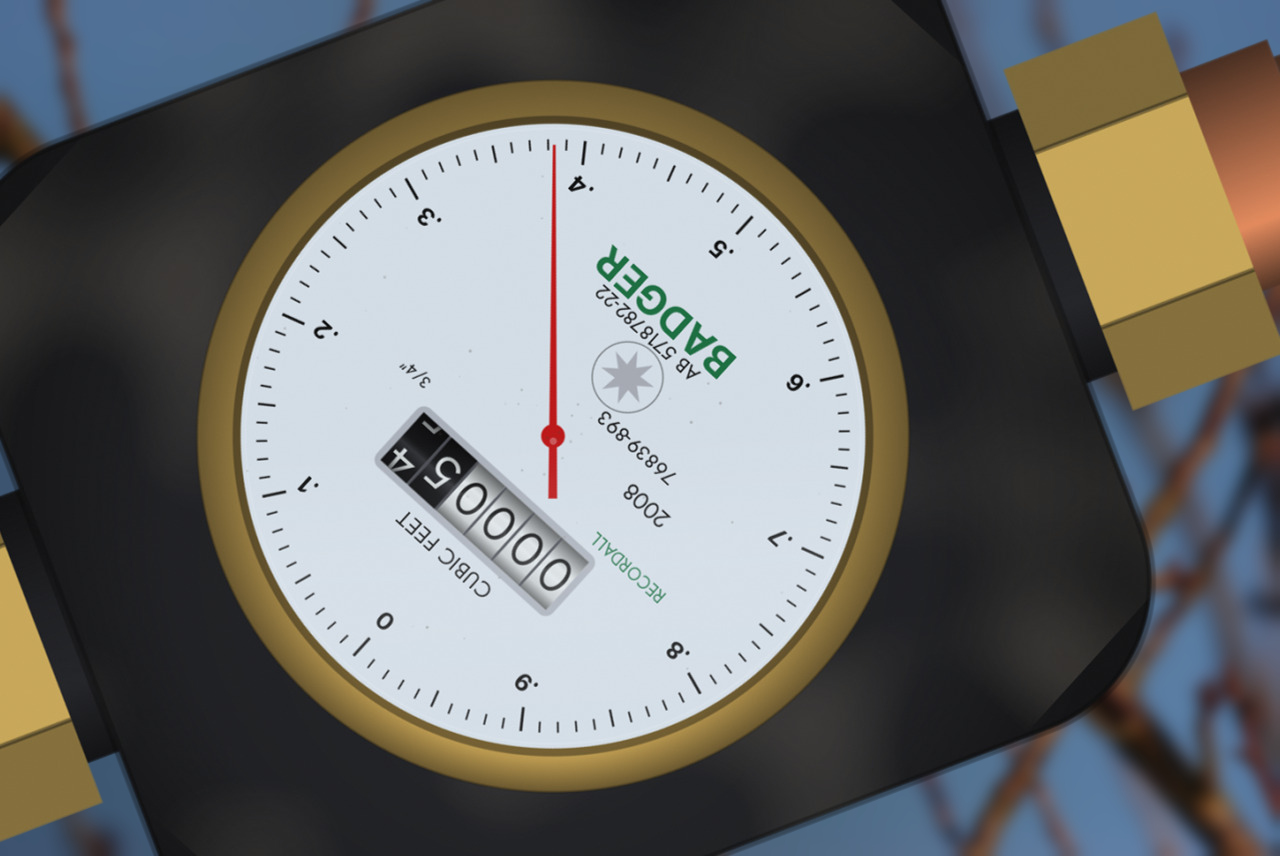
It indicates 54.38 ft³
